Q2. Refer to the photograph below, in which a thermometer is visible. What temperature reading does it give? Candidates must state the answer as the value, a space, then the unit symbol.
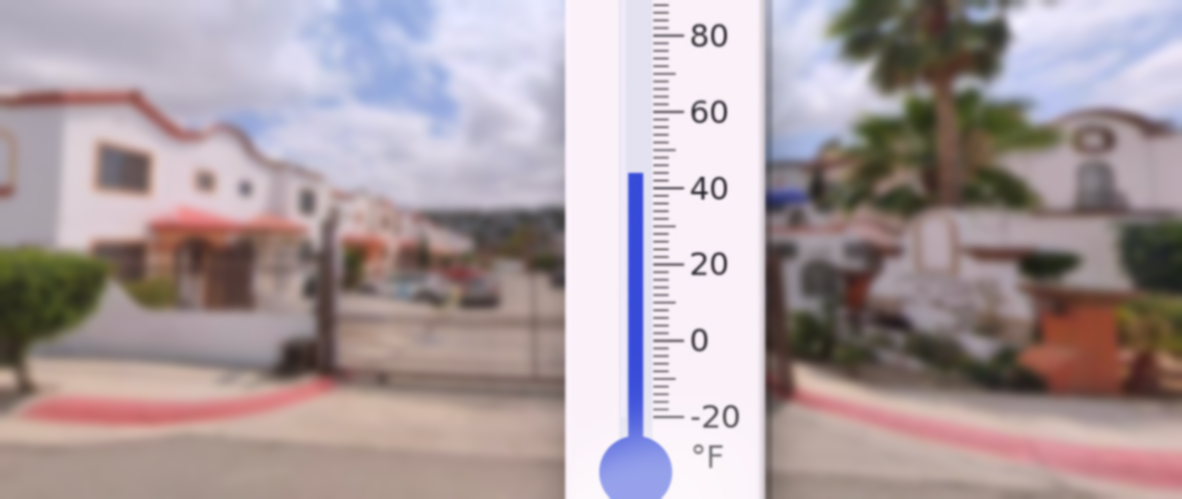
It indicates 44 °F
